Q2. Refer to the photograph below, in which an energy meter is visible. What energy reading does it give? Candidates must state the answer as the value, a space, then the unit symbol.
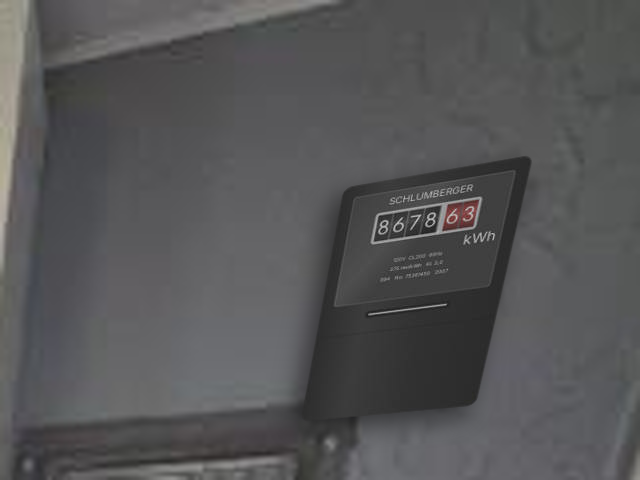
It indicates 8678.63 kWh
